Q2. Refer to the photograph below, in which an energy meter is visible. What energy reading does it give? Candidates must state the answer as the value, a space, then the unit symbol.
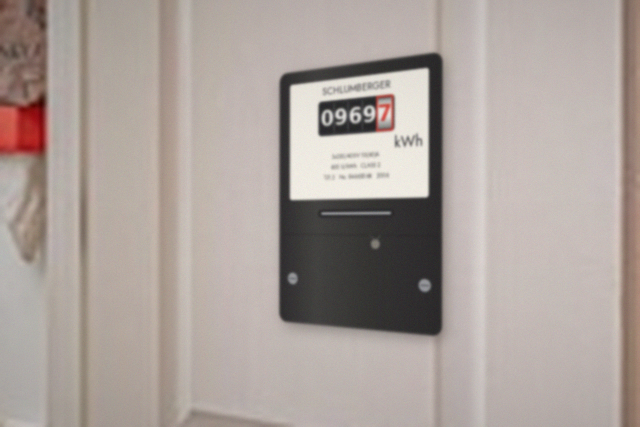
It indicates 969.7 kWh
